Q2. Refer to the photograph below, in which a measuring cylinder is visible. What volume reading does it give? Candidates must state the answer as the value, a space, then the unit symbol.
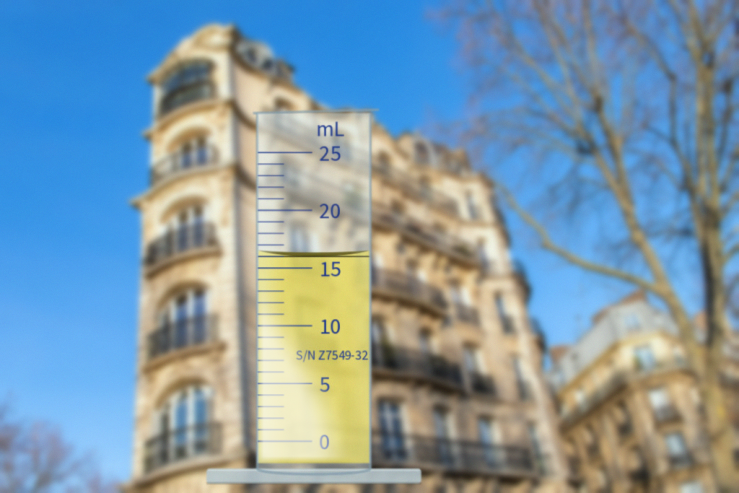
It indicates 16 mL
